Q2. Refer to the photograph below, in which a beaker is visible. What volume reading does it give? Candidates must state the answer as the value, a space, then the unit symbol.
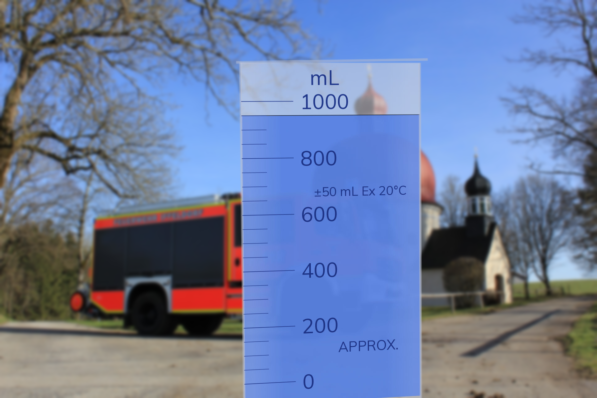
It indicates 950 mL
